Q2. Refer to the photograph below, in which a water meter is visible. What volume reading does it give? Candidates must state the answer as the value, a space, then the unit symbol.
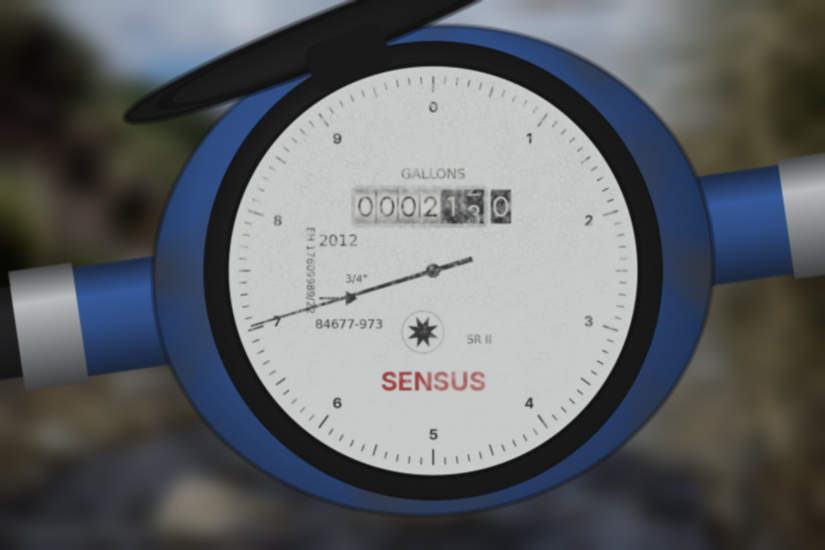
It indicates 2127.0 gal
